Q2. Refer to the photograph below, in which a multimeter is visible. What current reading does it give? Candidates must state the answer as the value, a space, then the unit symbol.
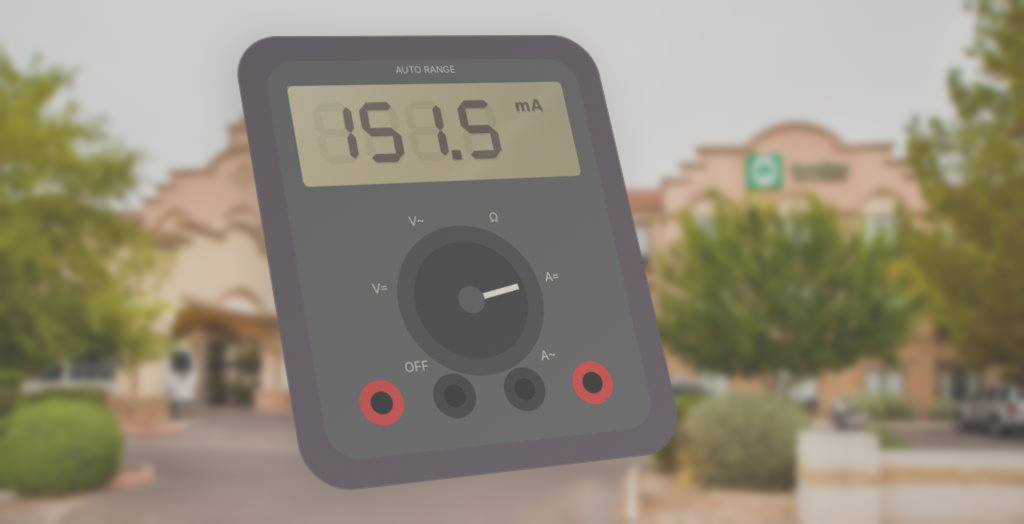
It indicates 151.5 mA
